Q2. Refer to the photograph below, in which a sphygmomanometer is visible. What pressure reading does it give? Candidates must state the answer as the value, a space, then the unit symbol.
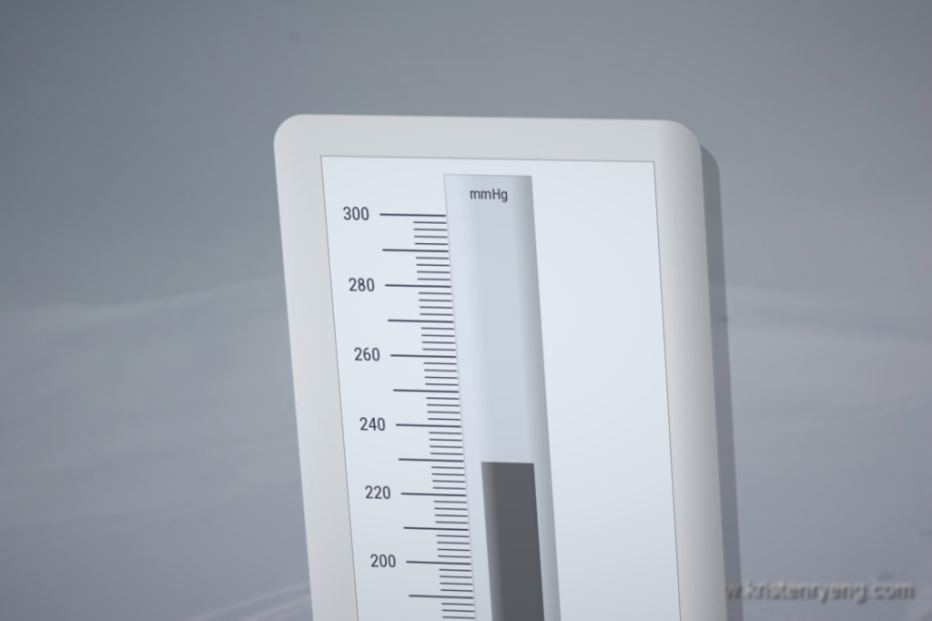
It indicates 230 mmHg
